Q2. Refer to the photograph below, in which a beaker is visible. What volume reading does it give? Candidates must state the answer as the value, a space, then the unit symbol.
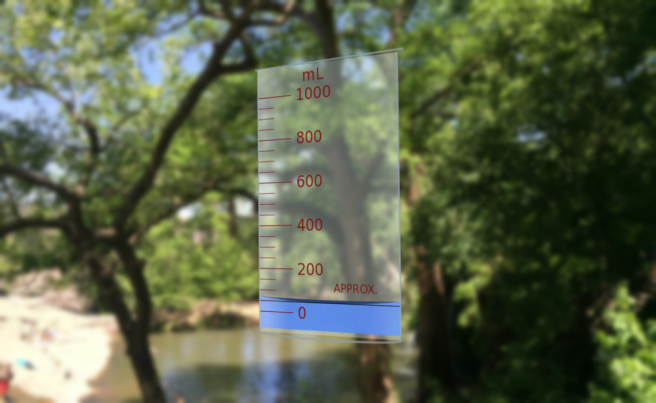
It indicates 50 mL
